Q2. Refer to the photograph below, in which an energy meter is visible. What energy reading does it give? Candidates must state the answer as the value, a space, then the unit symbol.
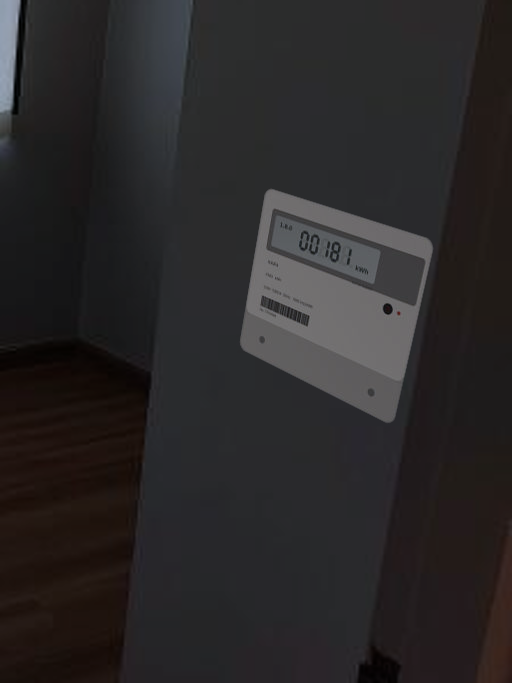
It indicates 181 kWh
